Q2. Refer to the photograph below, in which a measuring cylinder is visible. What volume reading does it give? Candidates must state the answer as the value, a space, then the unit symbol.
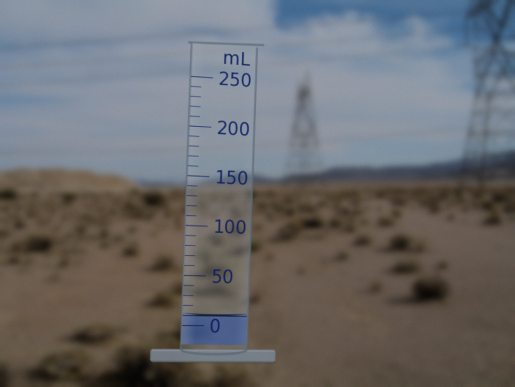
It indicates 10 mL
